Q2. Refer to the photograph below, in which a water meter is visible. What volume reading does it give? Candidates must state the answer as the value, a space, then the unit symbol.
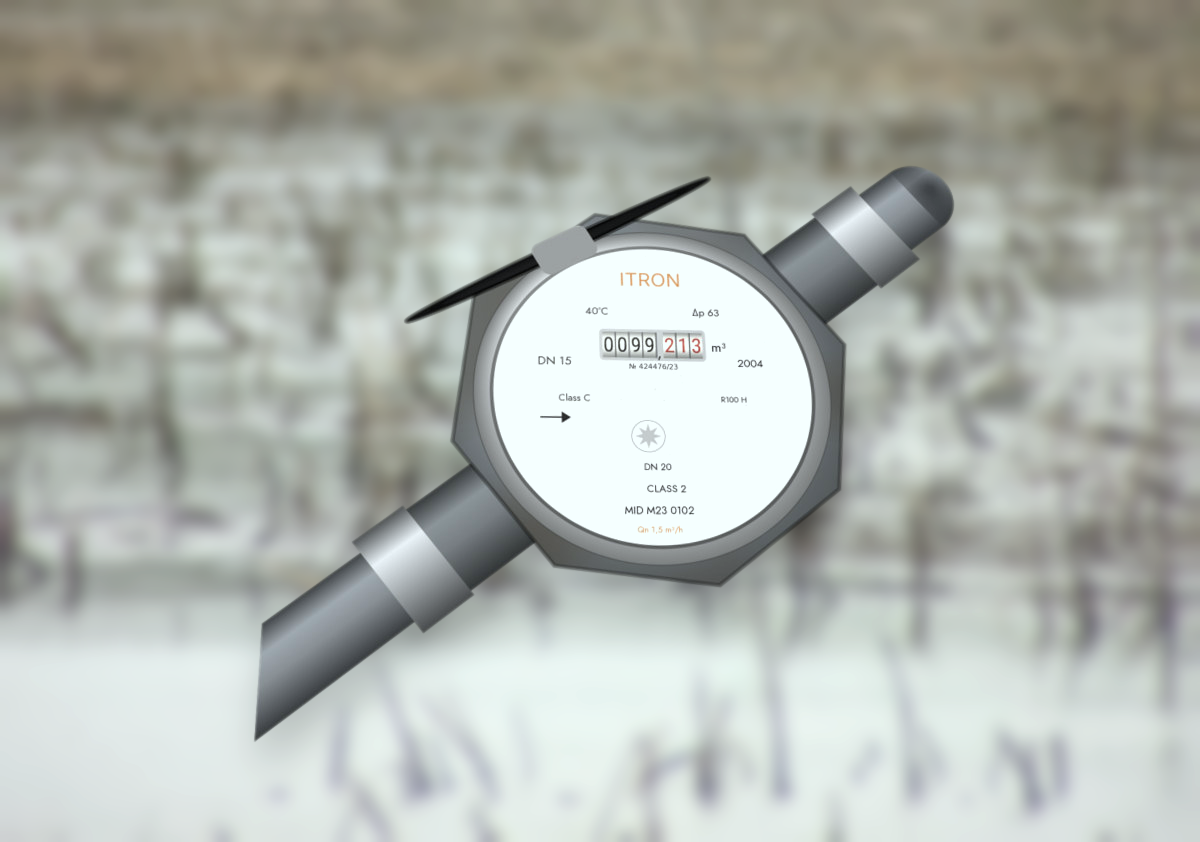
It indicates 99.213 m³
